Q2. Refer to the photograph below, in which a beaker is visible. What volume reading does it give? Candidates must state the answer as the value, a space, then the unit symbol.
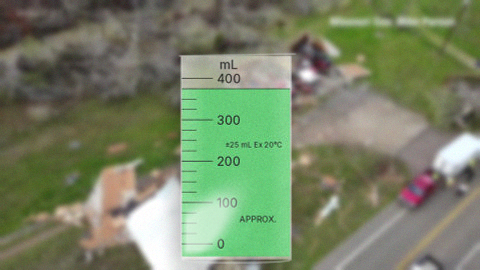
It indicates 375 mL
